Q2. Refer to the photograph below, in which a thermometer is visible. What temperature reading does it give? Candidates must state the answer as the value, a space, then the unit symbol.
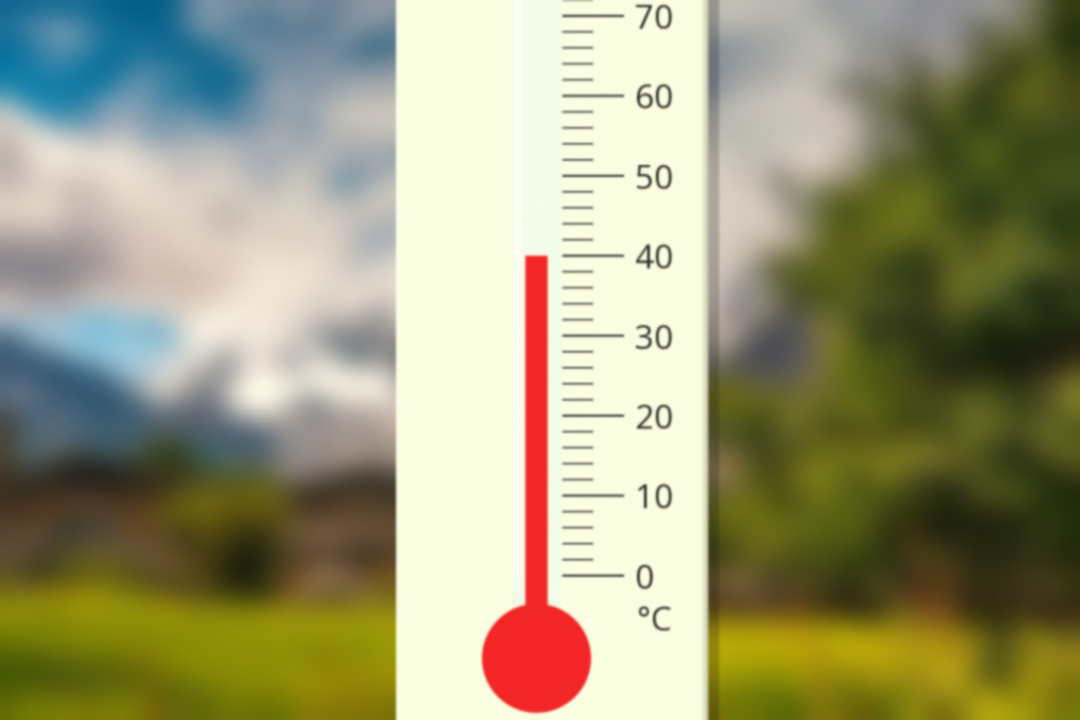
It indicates 40 °C
